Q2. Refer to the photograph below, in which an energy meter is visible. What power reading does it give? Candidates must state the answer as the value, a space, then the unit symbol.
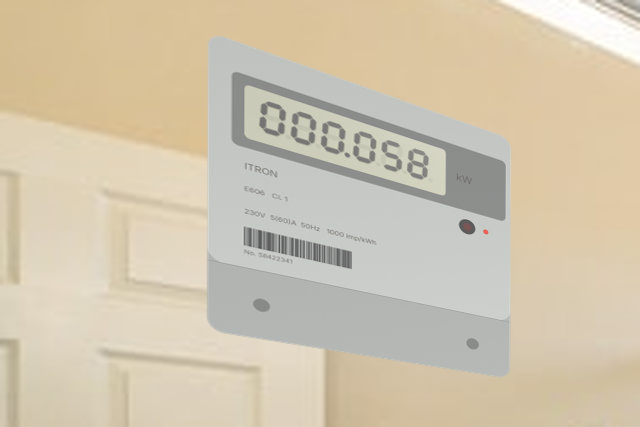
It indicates 0.058 kW
